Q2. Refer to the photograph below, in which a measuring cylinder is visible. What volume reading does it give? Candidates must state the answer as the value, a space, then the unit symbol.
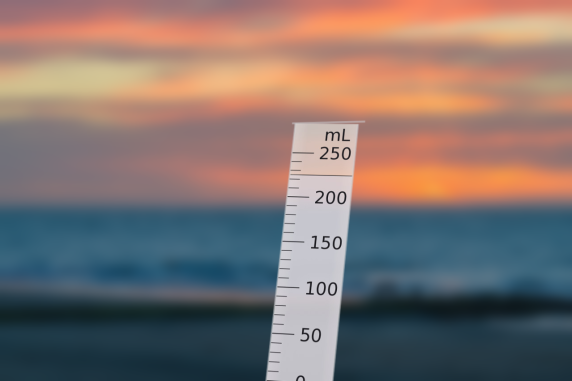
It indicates 225 mL
